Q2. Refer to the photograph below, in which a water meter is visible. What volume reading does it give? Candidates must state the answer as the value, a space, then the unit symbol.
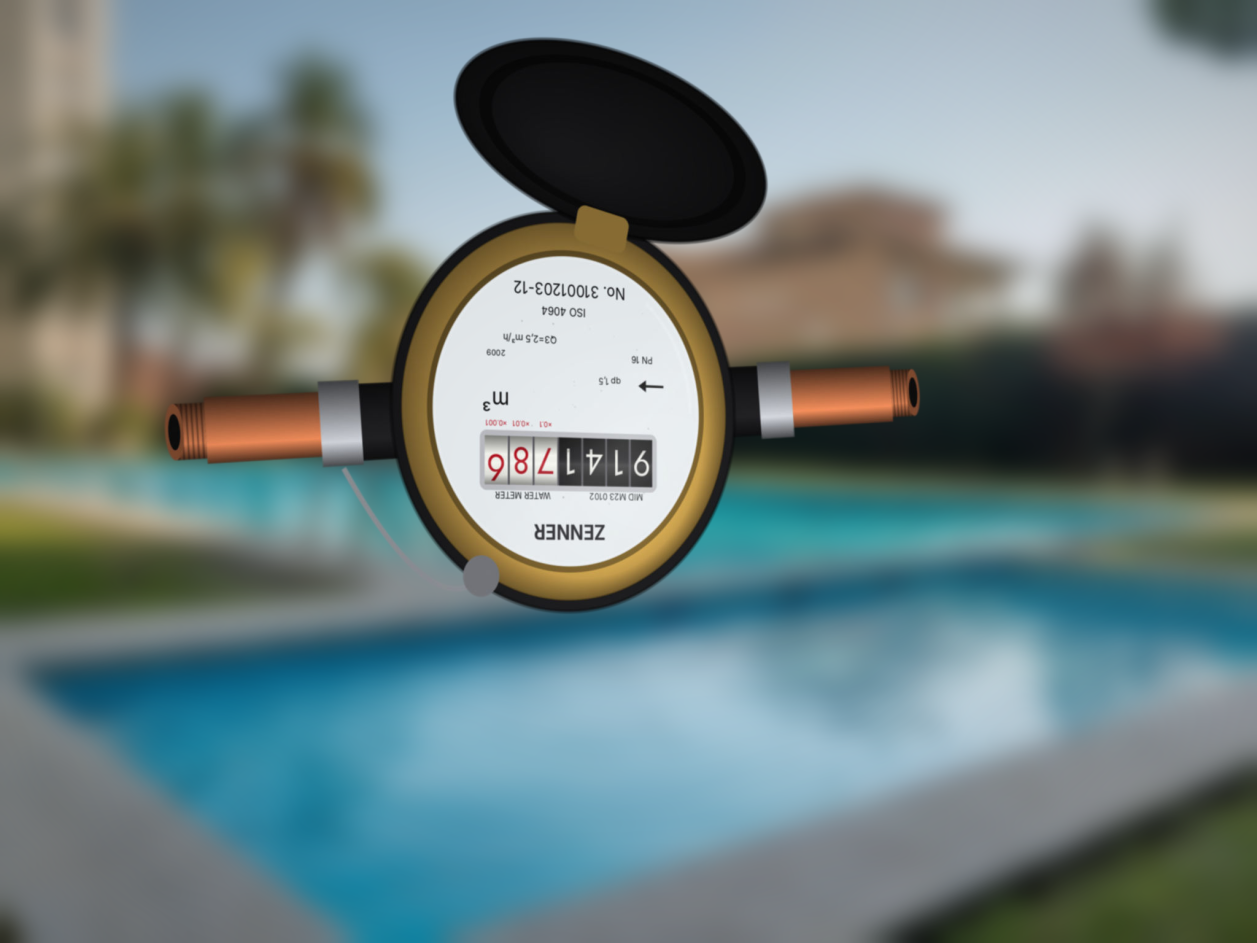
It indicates 9141.786 m³
